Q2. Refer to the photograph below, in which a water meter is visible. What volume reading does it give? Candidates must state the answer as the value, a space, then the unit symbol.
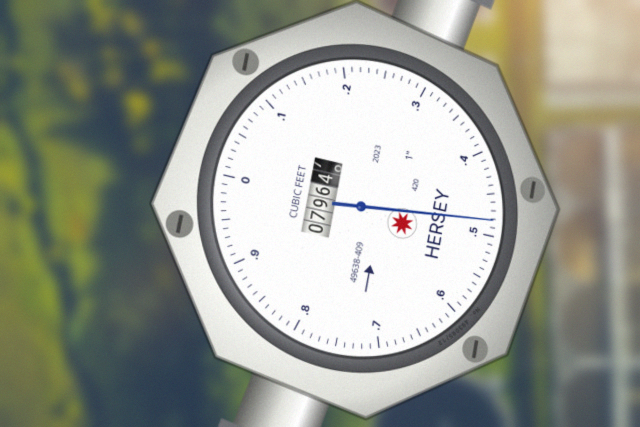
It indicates 79647.48 ft³
